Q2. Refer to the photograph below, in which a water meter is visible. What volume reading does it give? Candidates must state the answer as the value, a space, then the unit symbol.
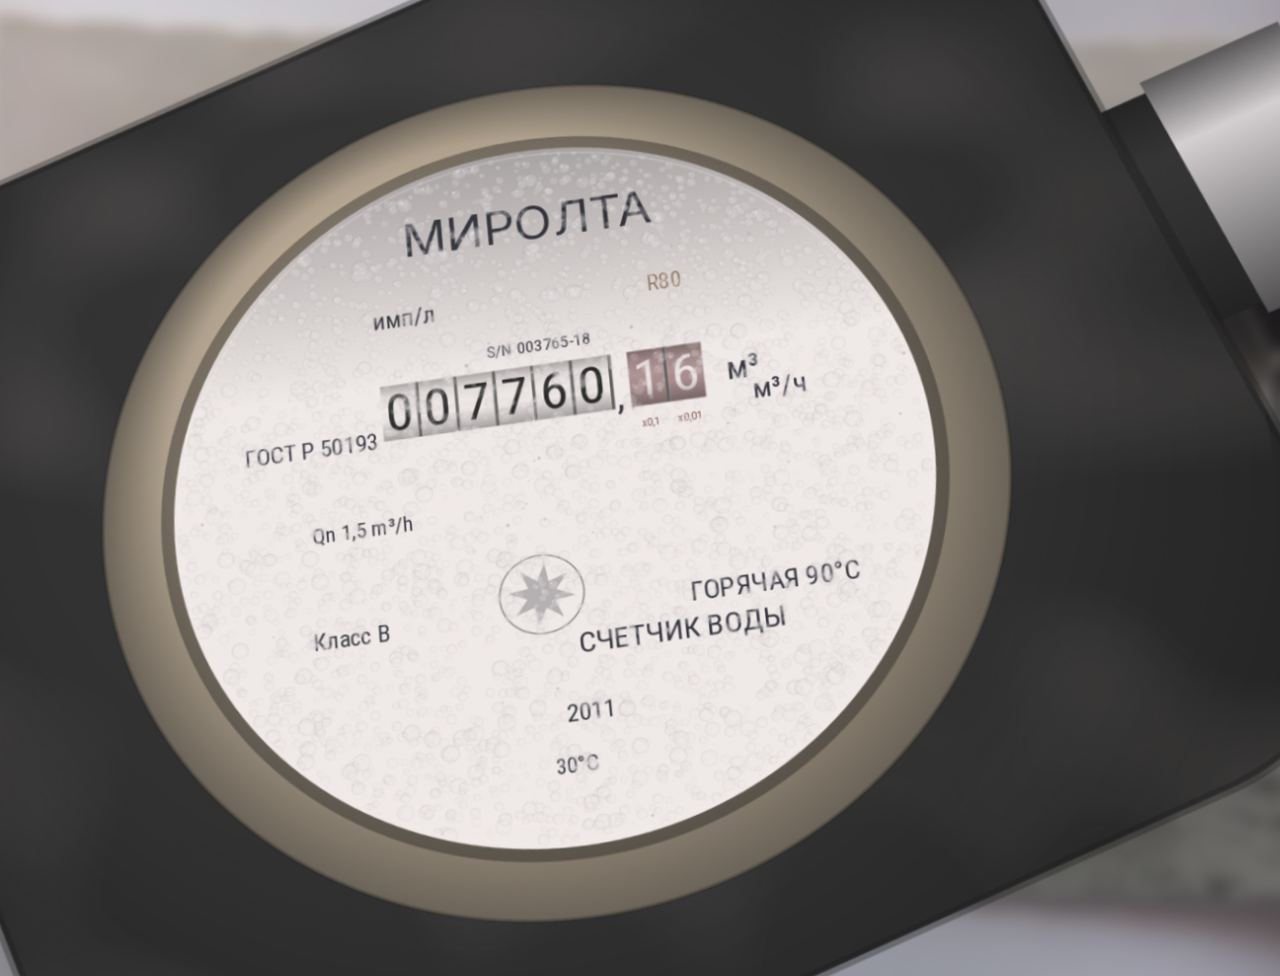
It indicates 7760.16 m³
